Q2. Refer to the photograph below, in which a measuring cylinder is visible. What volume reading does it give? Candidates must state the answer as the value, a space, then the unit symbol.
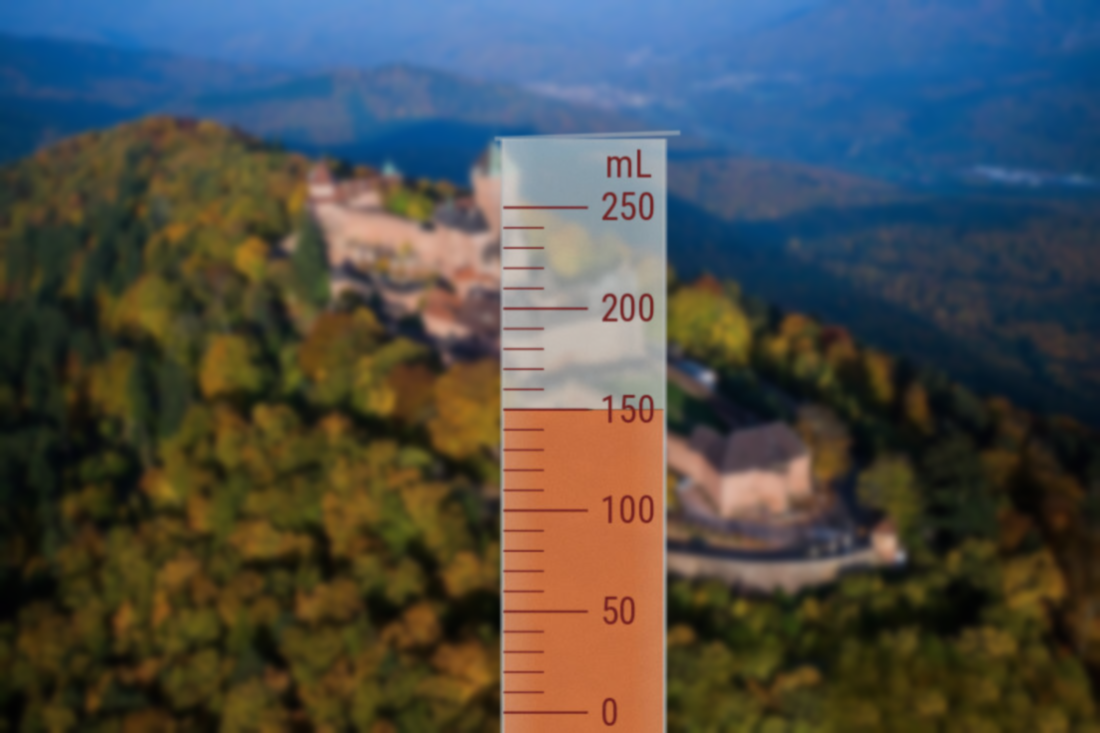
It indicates 150 mL
